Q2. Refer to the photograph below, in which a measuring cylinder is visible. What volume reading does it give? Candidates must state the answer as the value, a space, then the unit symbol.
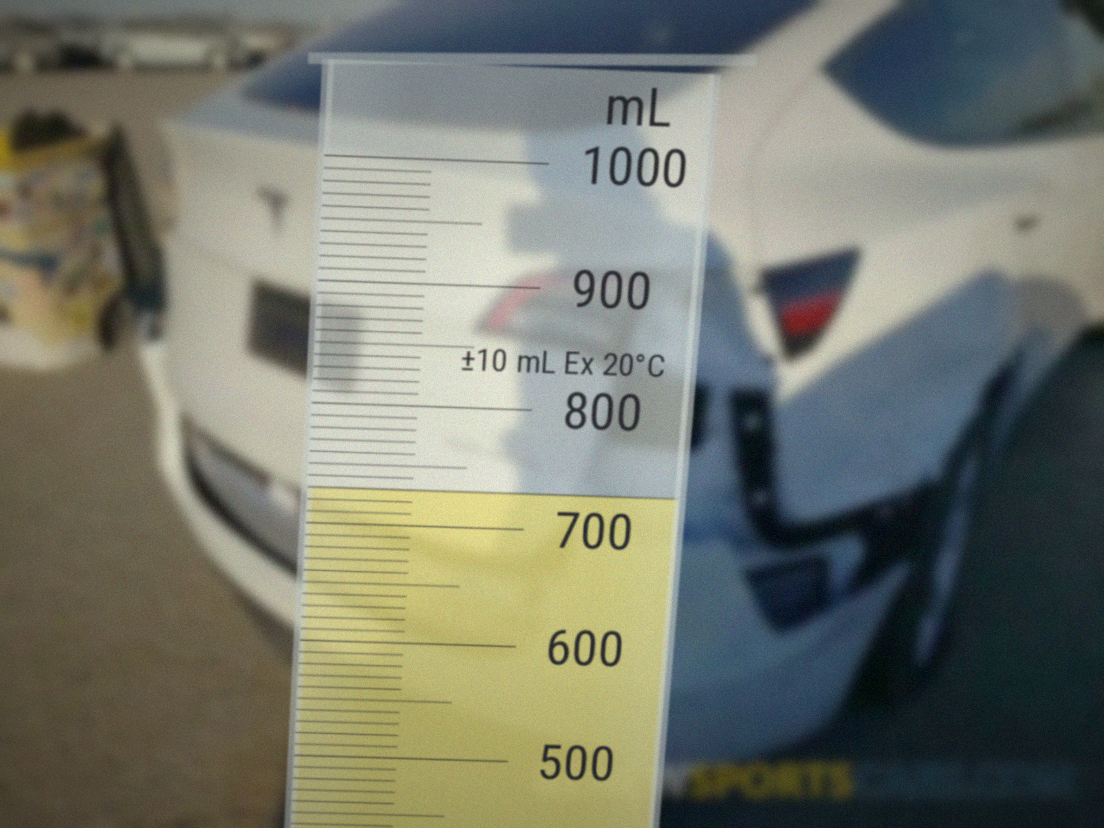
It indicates 730 mL
